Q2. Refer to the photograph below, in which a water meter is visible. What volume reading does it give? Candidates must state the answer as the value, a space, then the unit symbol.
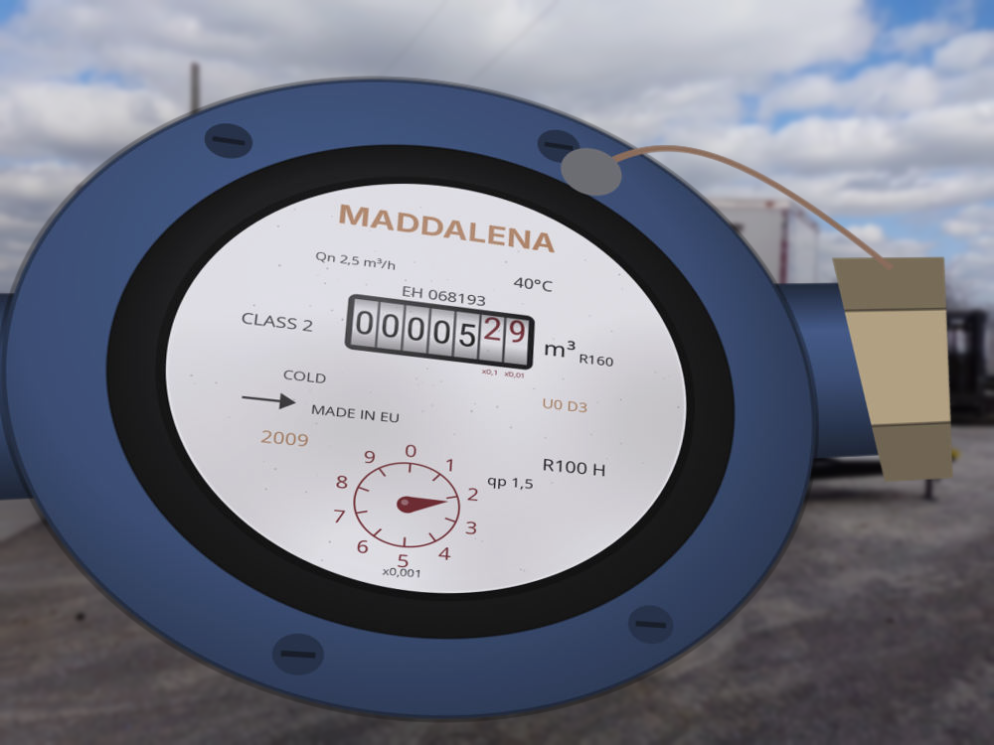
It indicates 5.292 m³
